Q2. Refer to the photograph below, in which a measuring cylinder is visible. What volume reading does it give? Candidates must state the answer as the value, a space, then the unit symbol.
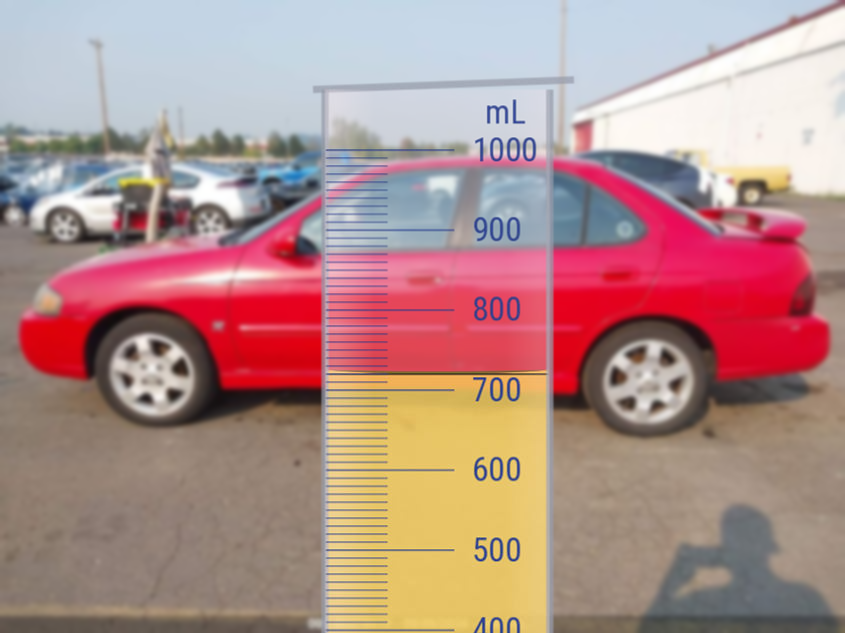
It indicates 720 mL
